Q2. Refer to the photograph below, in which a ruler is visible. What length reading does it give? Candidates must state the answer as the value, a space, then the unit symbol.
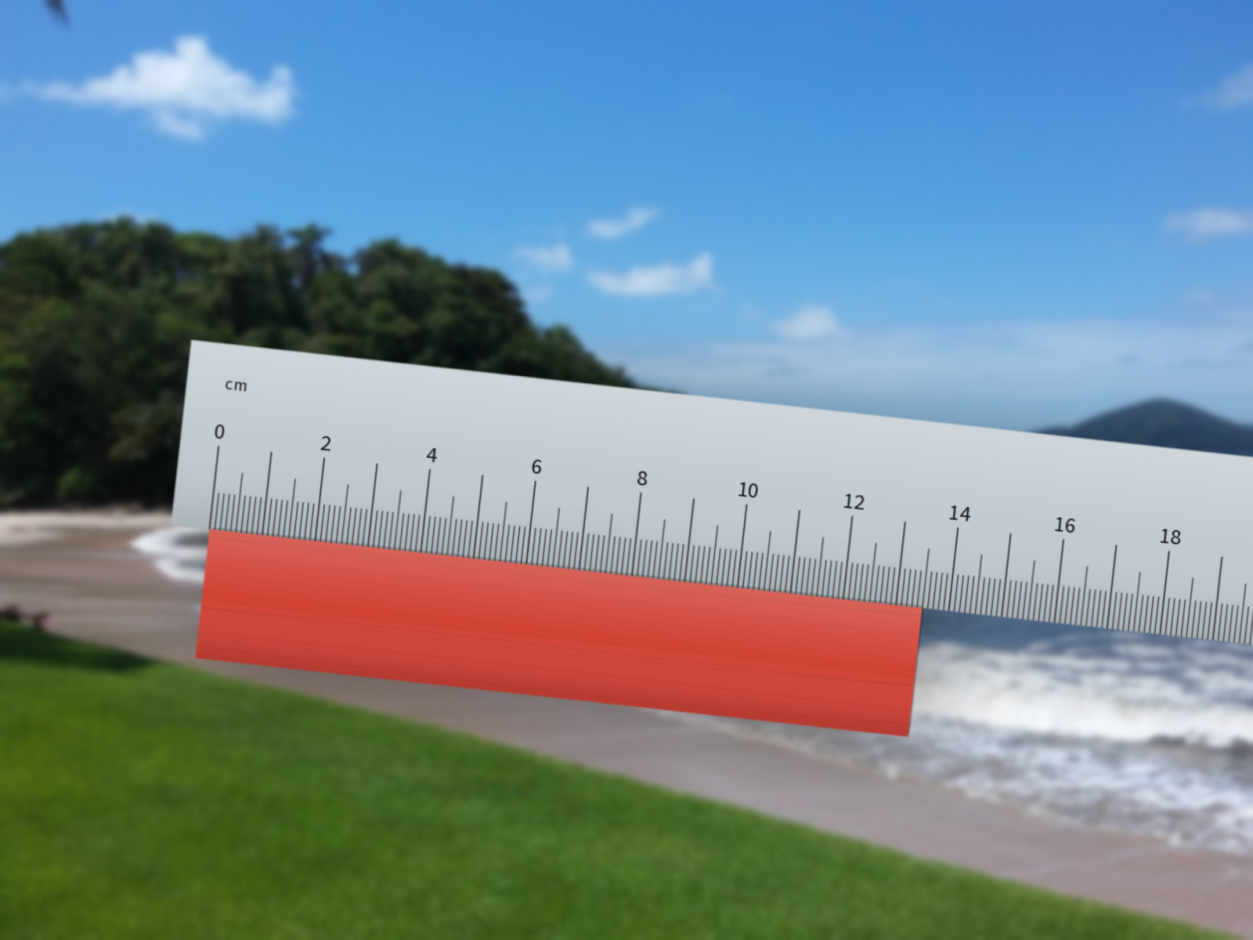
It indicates 13.5 cm
